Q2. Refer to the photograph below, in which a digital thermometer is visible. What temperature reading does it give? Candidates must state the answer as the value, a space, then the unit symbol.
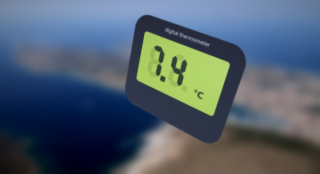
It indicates 7.4 °C
